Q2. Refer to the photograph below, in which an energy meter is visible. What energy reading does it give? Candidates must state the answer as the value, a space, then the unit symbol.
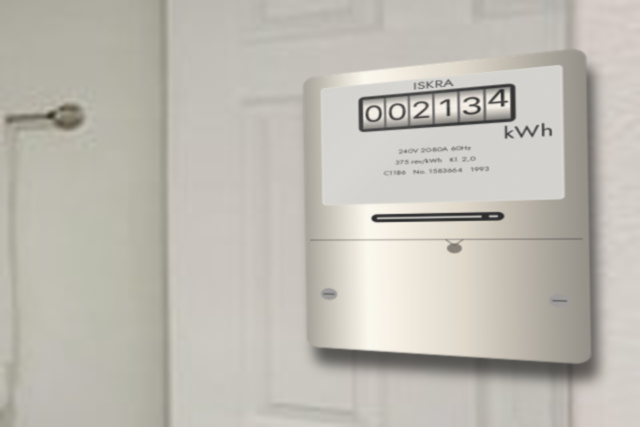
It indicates 2134 kWh
